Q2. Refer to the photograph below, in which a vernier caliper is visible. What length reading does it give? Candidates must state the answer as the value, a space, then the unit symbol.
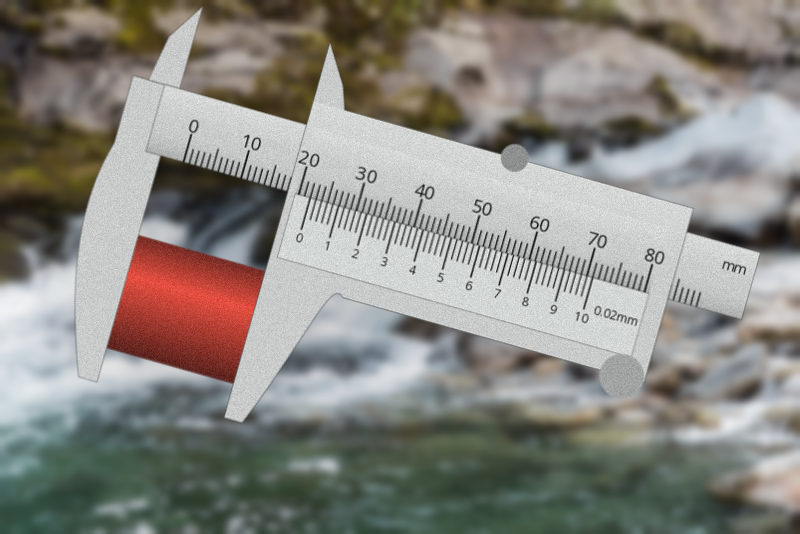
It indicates 22.0 mm
